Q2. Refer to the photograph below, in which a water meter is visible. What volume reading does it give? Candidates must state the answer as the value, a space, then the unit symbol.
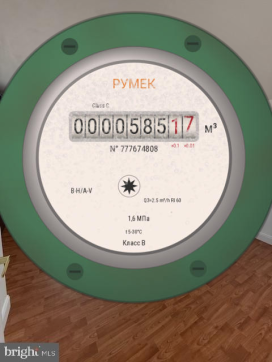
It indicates 585.17 m³
